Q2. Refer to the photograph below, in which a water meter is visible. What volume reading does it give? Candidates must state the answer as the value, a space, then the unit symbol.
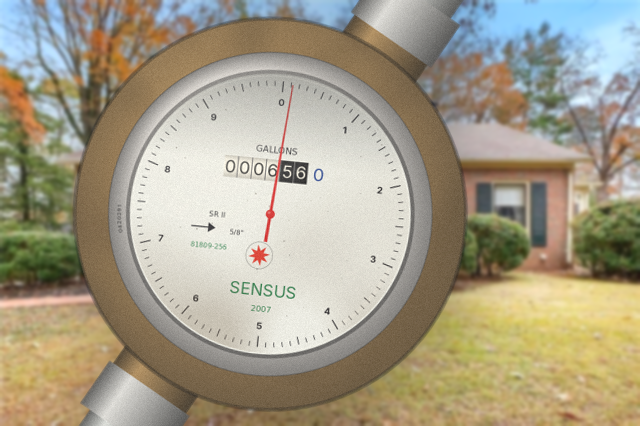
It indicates 6560.1 gal
